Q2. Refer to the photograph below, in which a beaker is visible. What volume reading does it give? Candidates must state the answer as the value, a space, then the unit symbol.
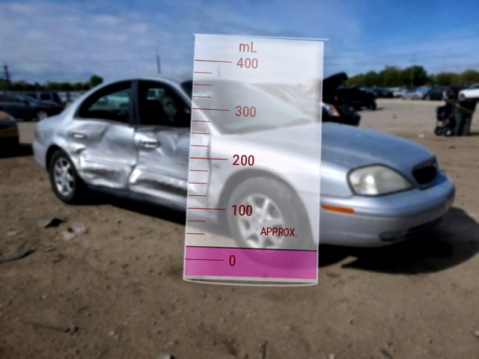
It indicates 25 mL
